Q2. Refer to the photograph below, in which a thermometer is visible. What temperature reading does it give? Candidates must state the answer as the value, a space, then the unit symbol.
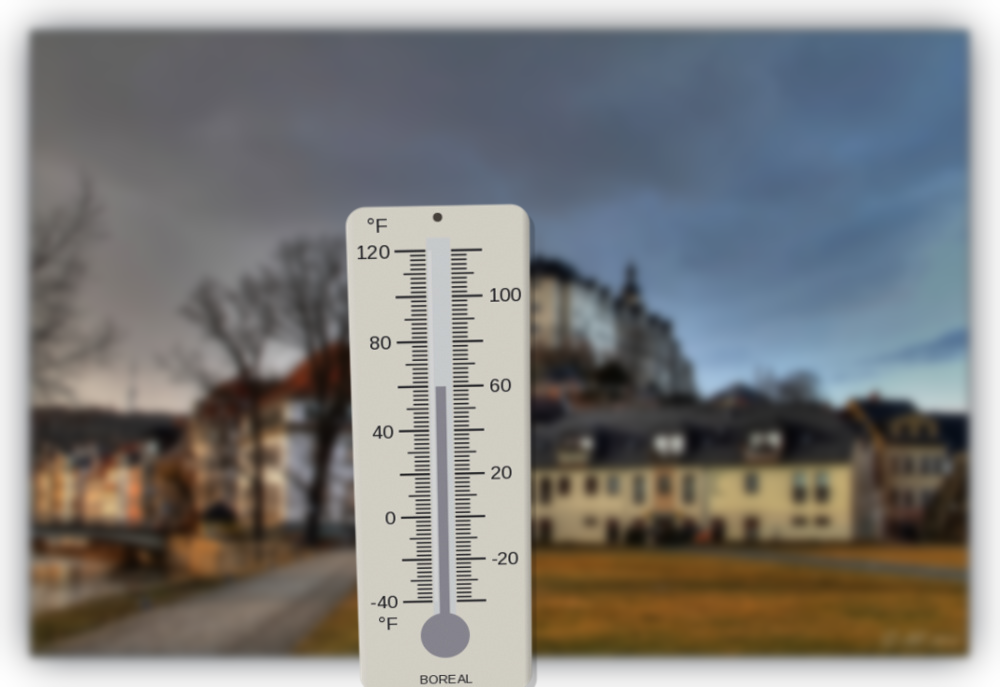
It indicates 60 °F
